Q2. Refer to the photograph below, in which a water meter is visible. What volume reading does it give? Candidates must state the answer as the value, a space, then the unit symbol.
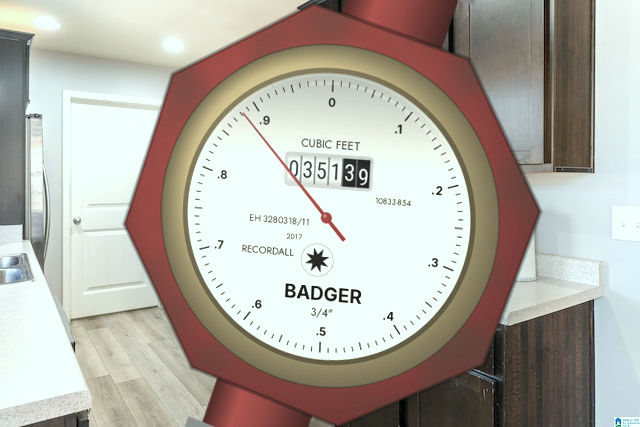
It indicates 35138.88 ft³
